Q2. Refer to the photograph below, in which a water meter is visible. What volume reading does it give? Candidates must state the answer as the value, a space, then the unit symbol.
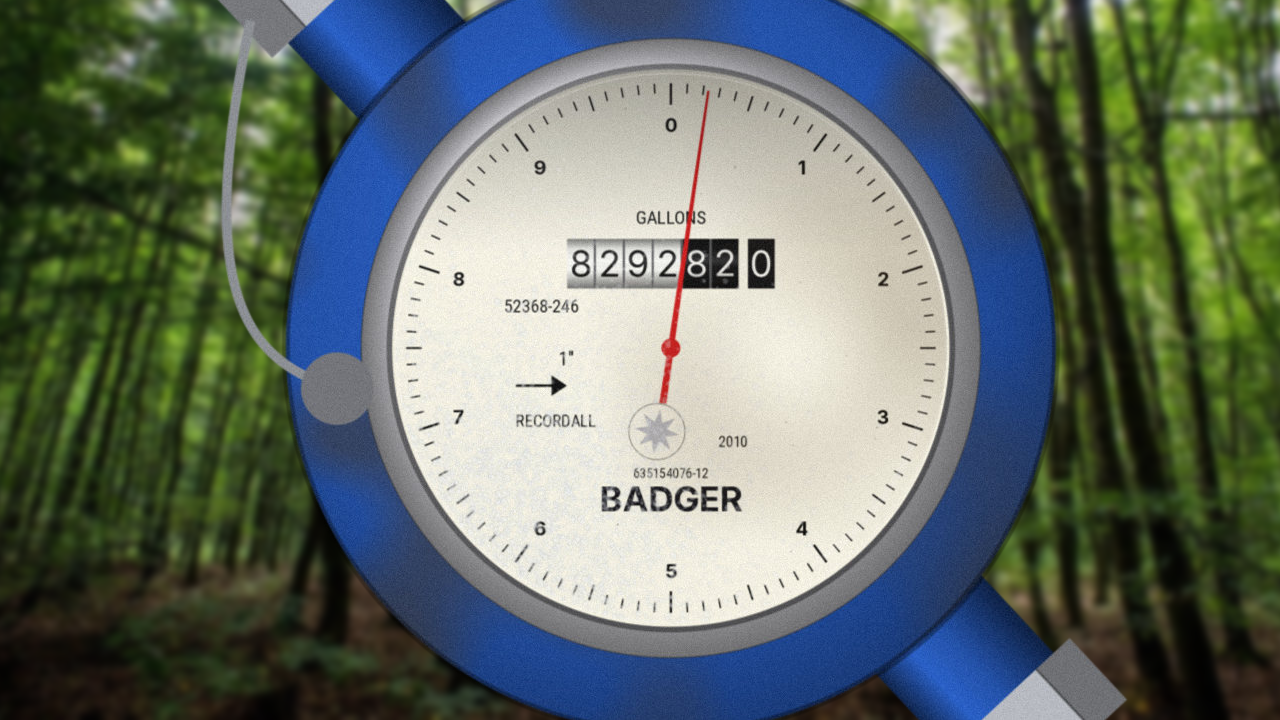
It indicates 8292820.2 gal
